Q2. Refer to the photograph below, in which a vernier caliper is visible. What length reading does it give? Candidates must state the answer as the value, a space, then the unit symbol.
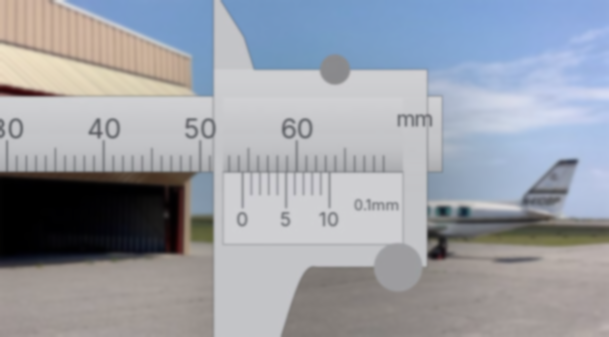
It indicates 54.4 mm
